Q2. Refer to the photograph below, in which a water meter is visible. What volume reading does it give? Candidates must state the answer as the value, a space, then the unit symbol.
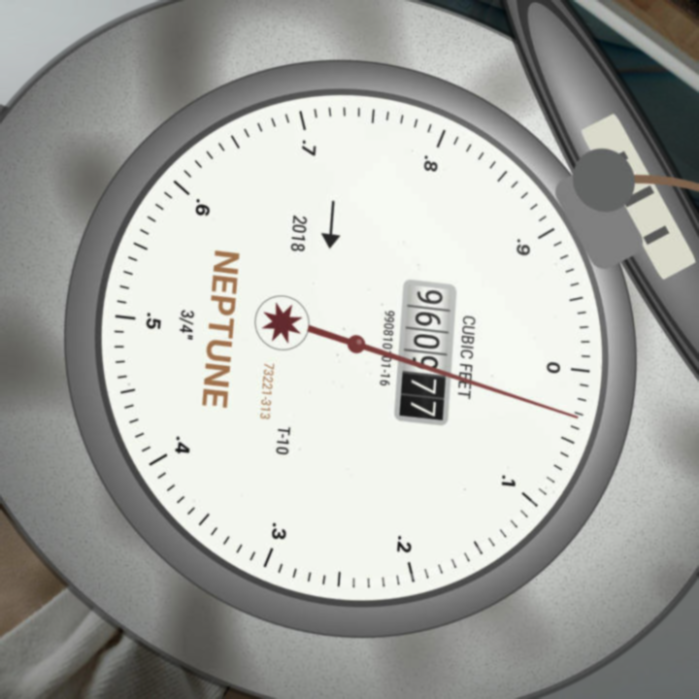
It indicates 960977.03 ft³
